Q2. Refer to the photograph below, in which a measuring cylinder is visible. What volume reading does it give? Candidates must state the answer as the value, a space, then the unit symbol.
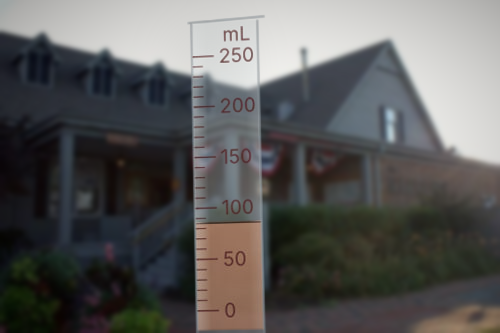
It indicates 85 mL
